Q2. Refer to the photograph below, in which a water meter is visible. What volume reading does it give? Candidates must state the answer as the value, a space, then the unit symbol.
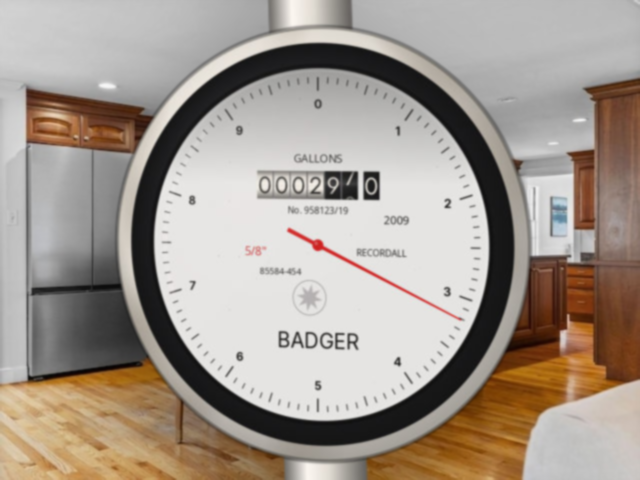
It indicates 2973.2 gal
